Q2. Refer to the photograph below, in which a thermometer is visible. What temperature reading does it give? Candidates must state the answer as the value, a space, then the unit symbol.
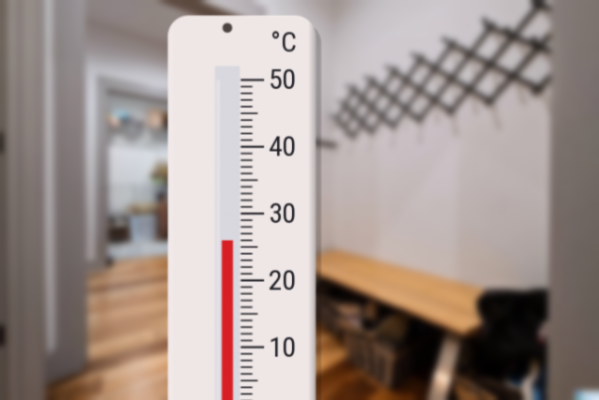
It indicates 26 °C
